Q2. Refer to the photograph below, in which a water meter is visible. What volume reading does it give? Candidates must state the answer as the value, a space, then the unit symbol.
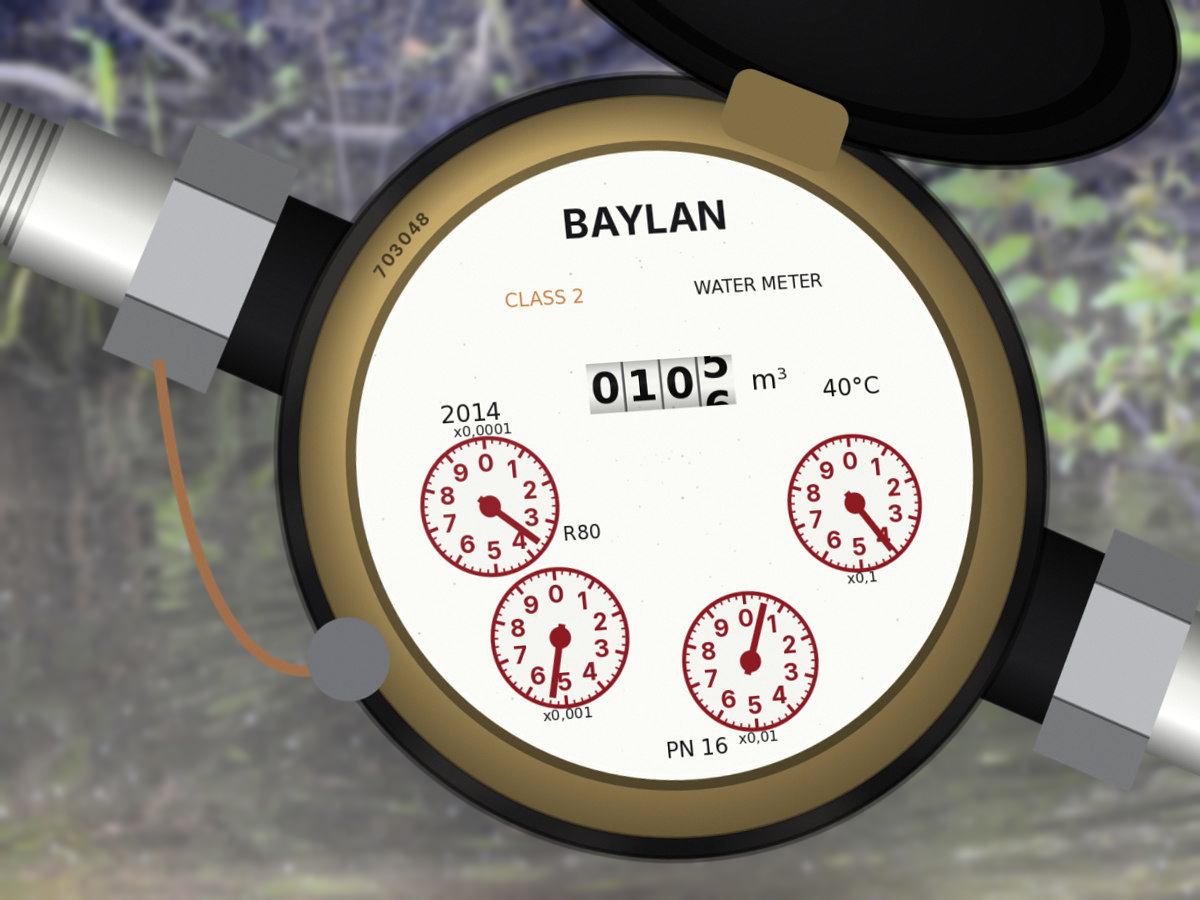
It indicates 105.4053 m³
